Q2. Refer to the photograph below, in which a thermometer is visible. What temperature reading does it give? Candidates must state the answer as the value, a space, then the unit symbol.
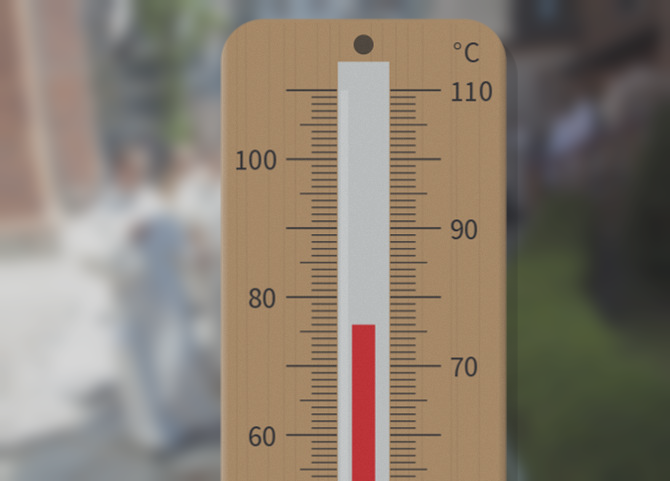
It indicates 76 °C
